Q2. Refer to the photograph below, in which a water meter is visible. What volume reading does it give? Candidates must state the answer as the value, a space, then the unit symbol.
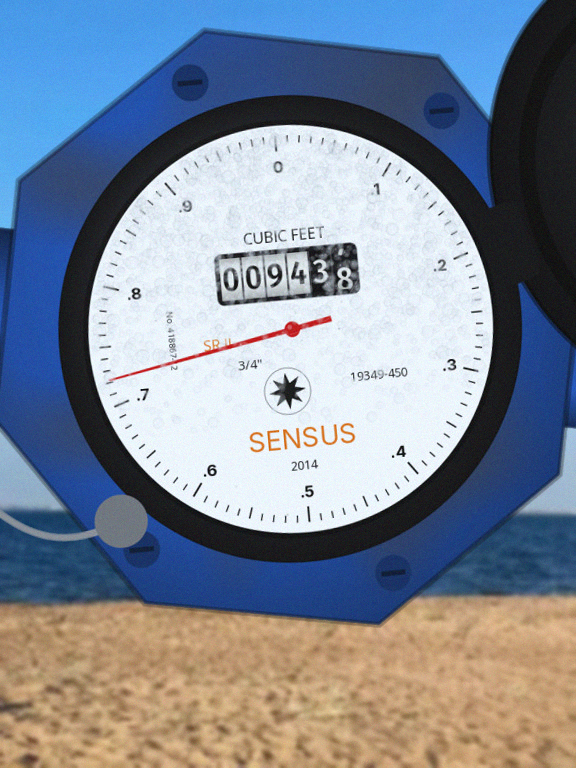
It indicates 9437.72 ft³
